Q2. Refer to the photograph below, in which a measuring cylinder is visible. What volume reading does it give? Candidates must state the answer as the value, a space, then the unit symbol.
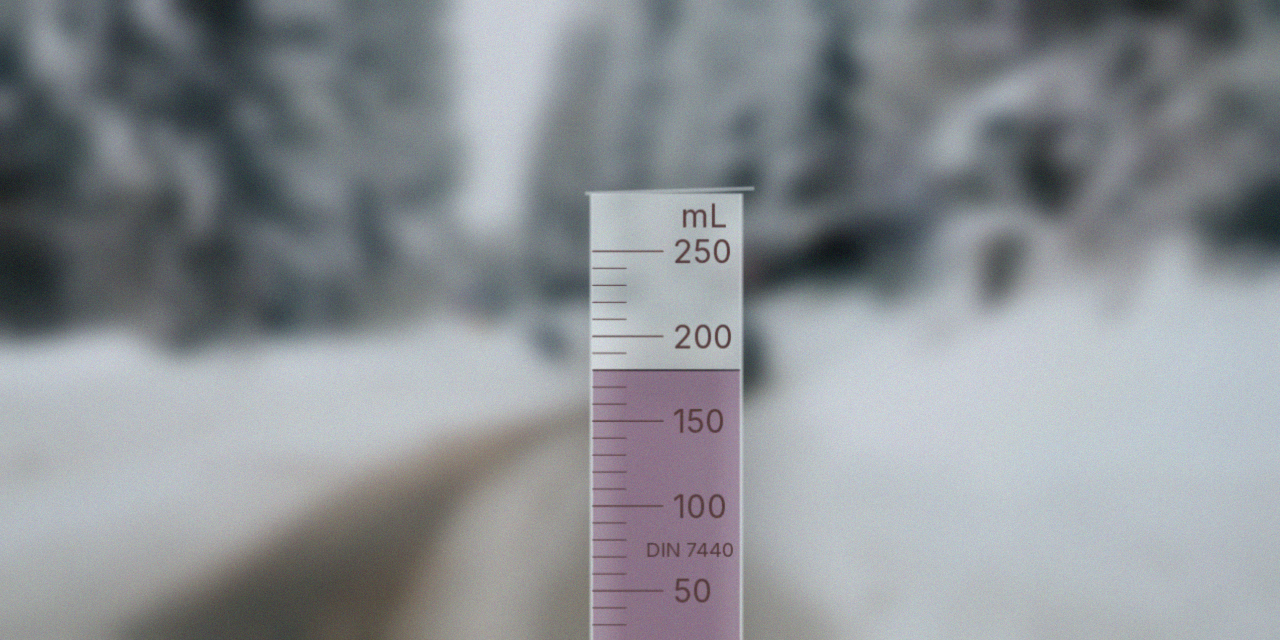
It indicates 180 mL
